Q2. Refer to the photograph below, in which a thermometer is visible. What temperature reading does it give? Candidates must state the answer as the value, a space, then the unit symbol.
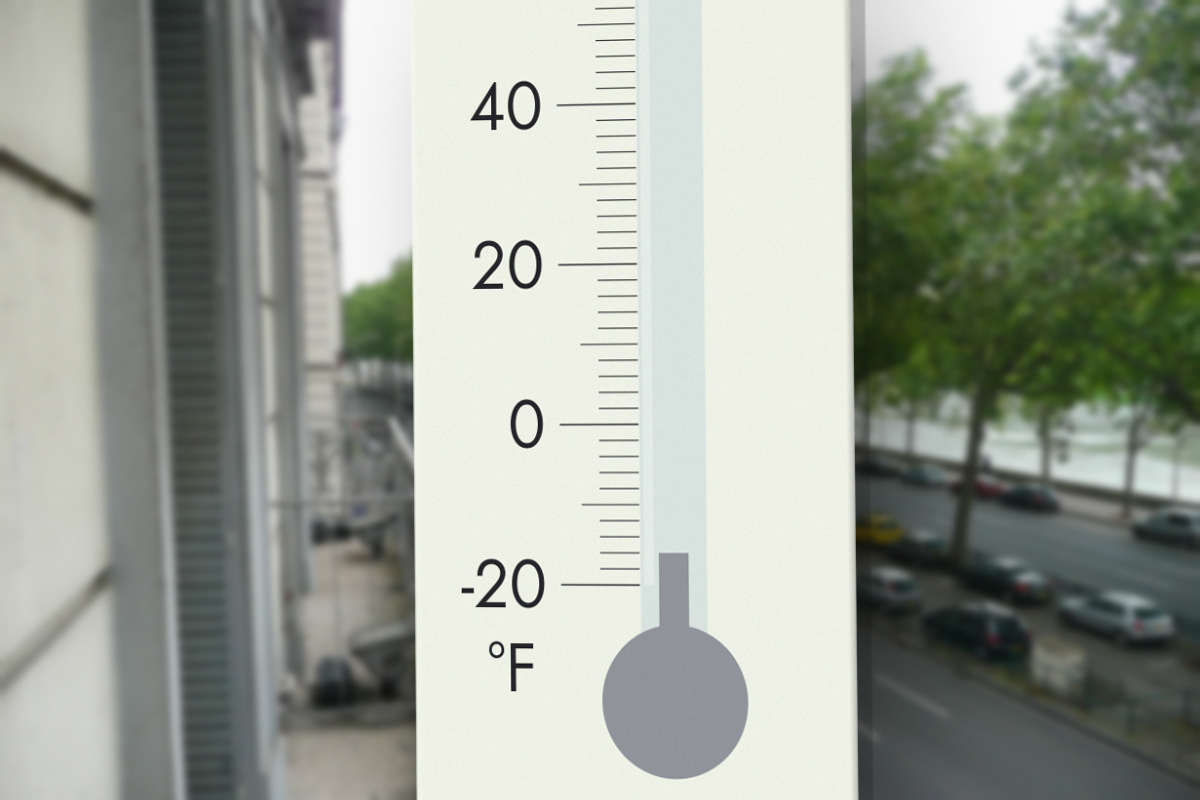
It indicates -16 °F
